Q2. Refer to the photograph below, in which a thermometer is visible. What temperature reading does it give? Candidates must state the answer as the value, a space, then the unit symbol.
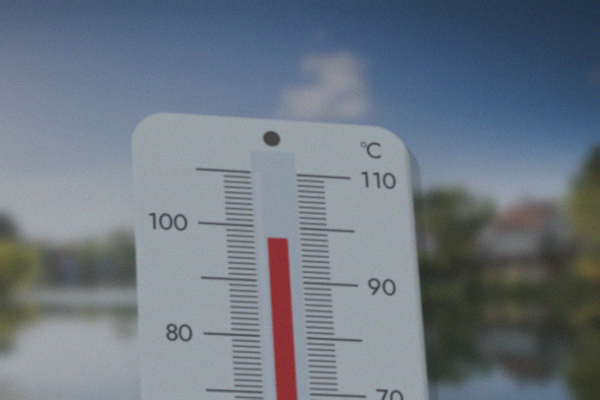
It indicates 98 °C
